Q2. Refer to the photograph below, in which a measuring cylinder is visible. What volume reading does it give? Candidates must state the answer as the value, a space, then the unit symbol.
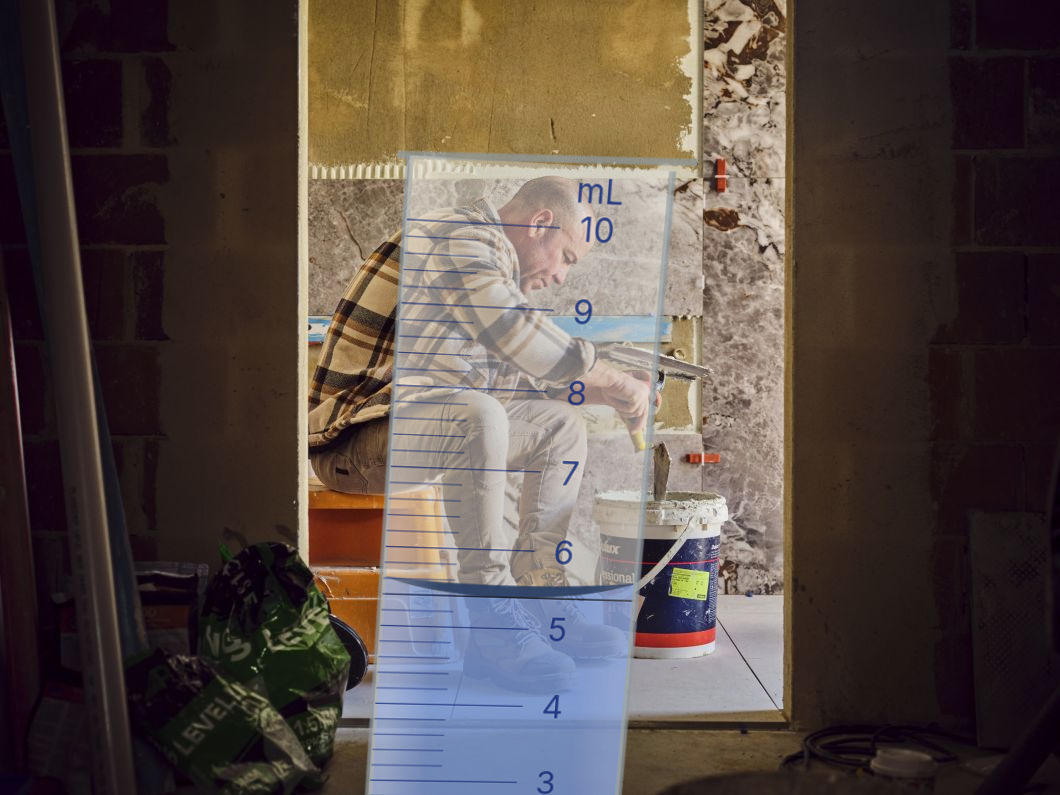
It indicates 5.4 mL
